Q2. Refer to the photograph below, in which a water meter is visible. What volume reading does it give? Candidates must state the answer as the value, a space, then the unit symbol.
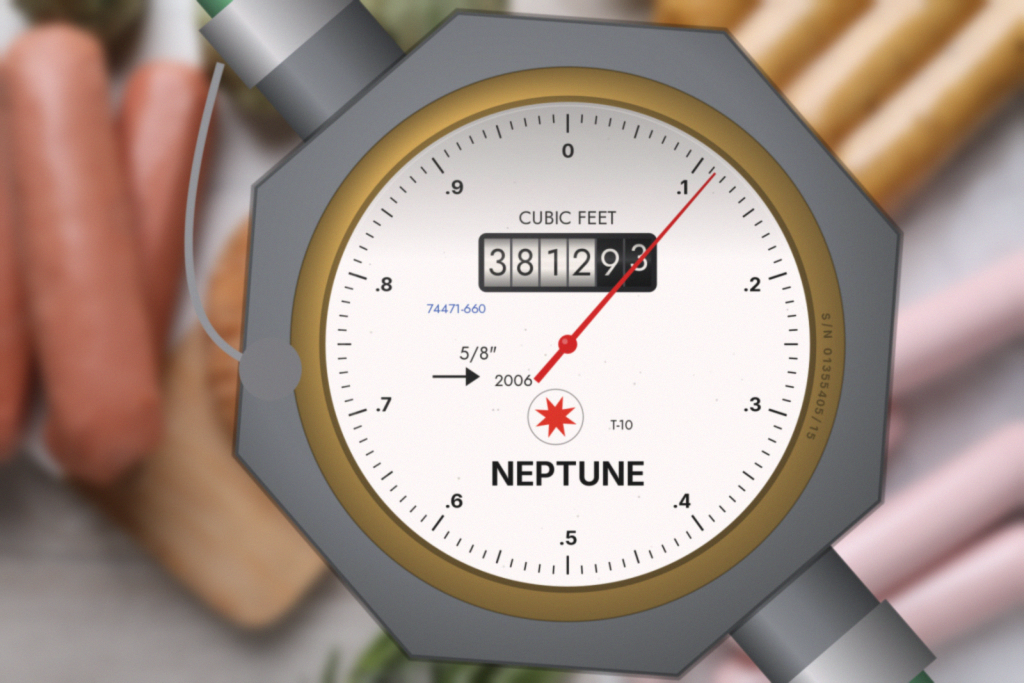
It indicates 381293.11 ft³
